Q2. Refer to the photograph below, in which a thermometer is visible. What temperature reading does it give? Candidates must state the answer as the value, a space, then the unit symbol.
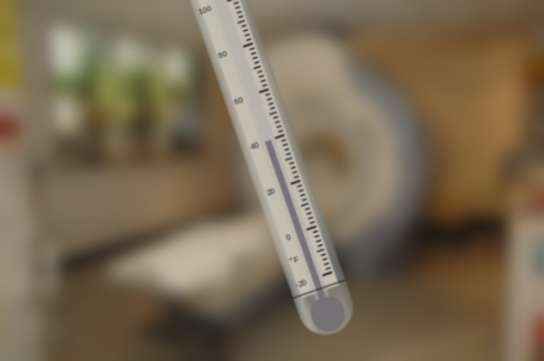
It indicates 40 °F
